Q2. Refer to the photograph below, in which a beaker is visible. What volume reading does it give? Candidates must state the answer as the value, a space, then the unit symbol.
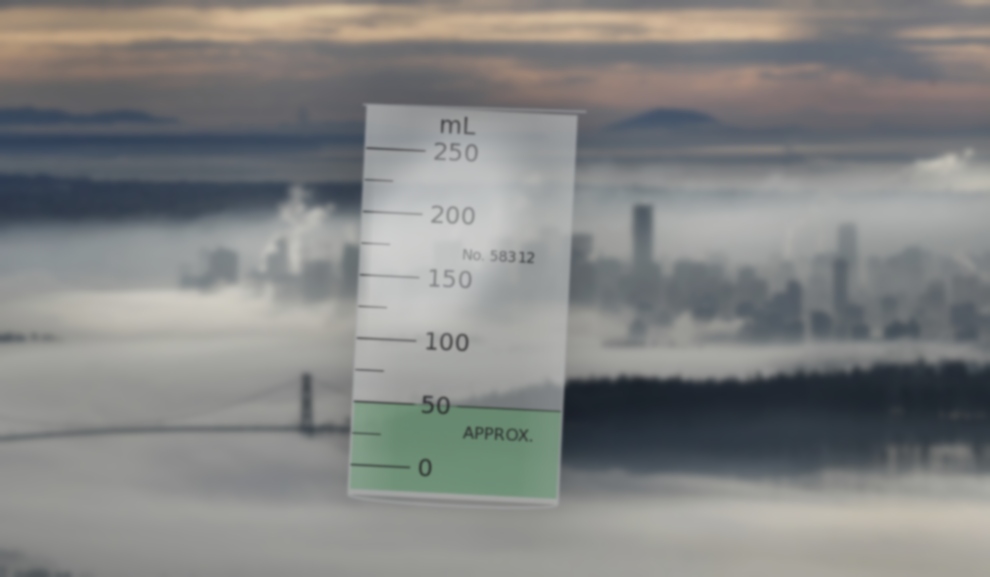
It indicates 50 mL
